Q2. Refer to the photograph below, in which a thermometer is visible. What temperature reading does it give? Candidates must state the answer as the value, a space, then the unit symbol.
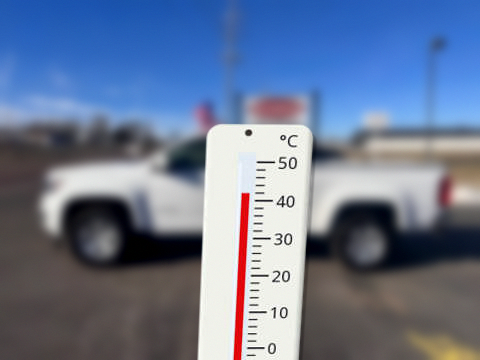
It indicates 42 °C
